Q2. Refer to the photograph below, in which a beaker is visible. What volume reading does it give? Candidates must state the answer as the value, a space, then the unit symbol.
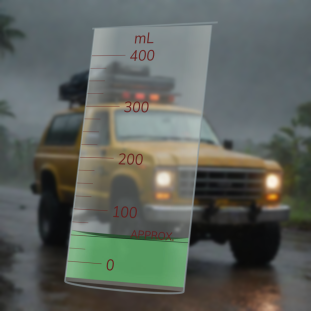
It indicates 50 mL
